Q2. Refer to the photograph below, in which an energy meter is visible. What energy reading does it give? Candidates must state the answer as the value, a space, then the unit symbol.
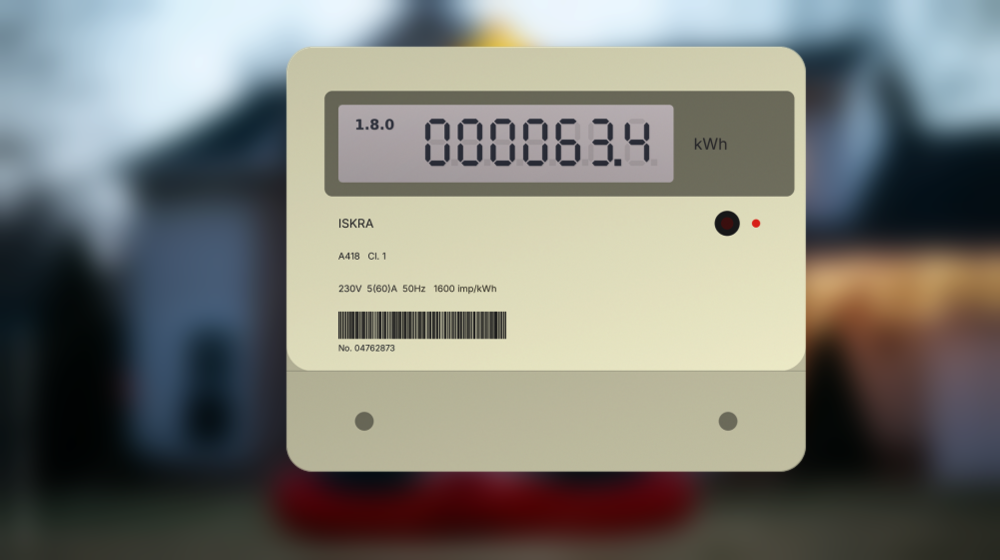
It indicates 63.4 kWh
